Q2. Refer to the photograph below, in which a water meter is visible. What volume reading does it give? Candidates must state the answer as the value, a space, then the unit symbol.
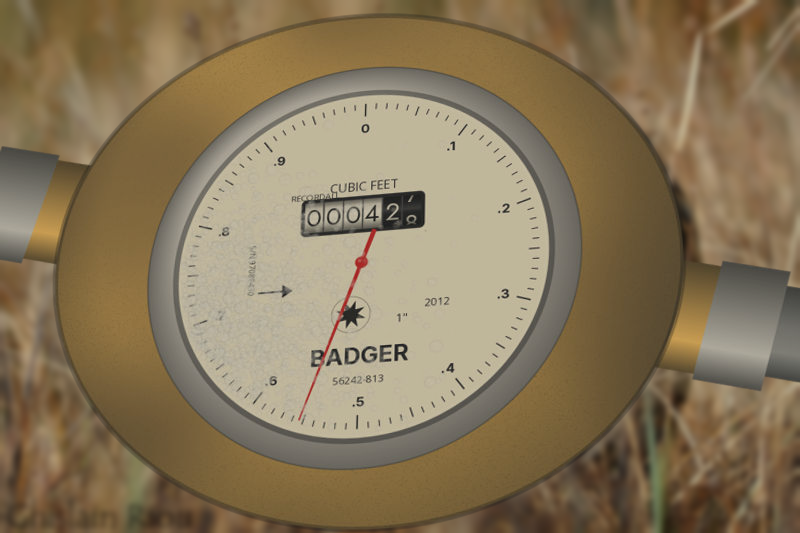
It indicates 427.55 ft³
